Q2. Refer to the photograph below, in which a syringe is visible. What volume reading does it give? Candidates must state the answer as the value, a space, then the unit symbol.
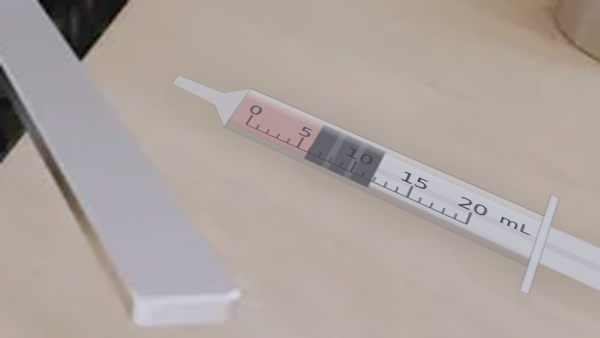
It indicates 6 mL
